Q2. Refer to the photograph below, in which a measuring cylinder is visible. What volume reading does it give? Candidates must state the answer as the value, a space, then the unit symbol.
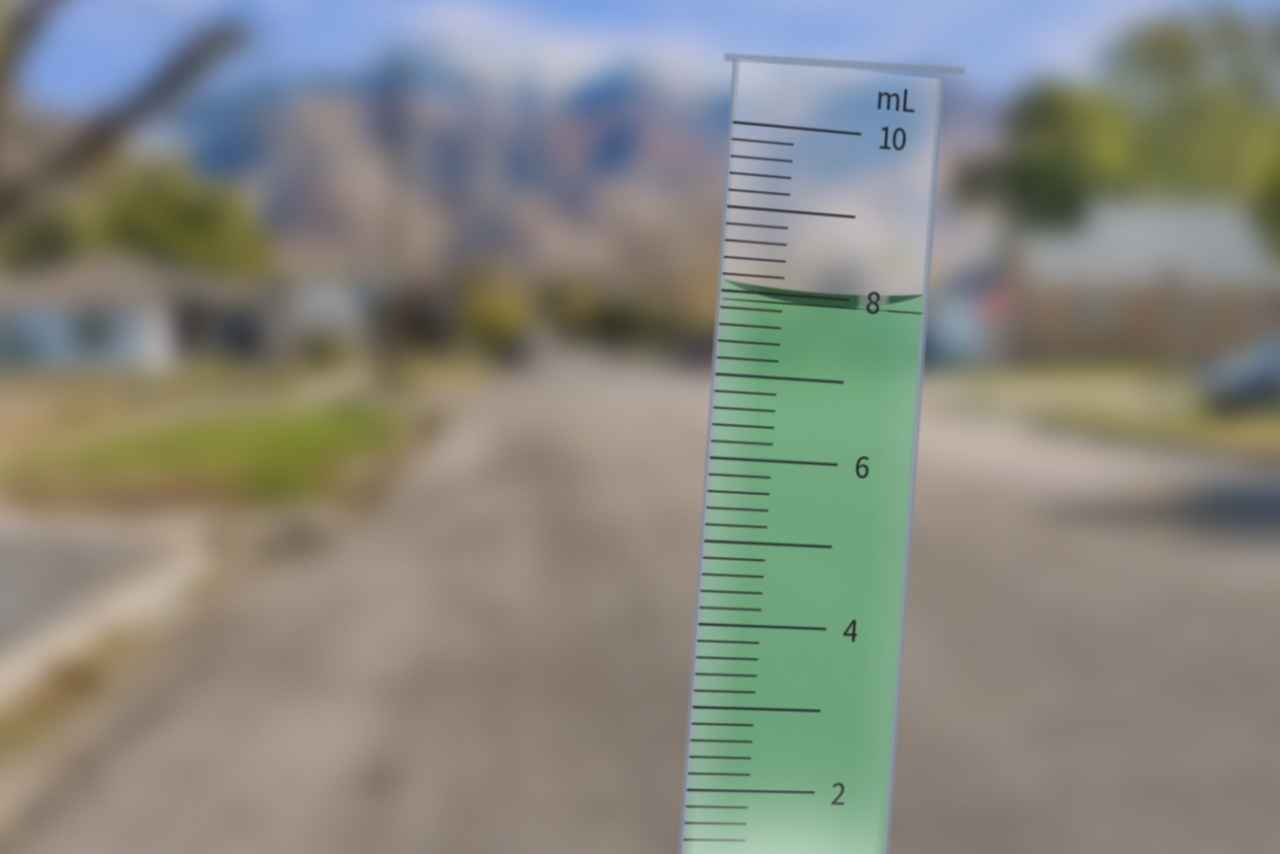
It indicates 7.9 mL
